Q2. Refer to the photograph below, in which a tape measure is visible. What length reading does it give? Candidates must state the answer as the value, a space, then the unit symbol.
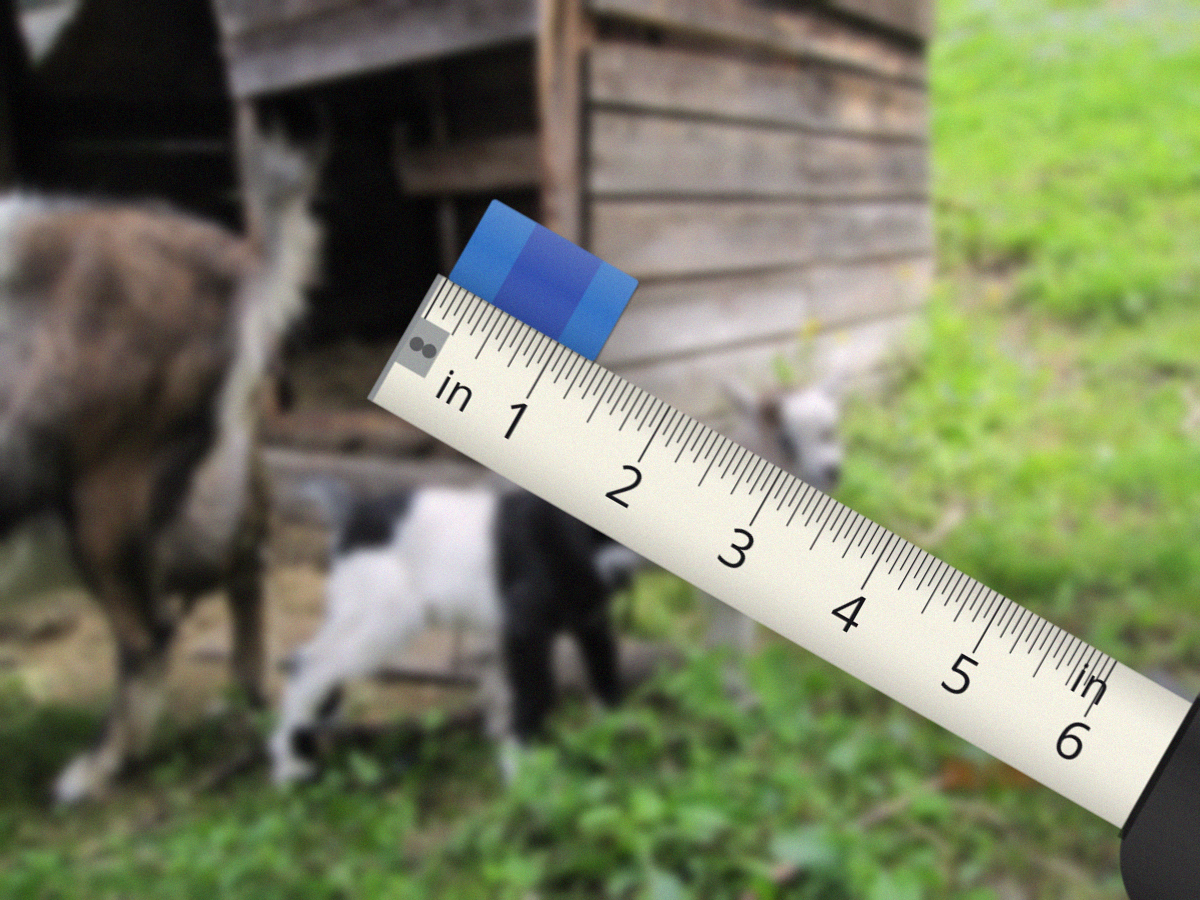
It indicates 1.3125 in
